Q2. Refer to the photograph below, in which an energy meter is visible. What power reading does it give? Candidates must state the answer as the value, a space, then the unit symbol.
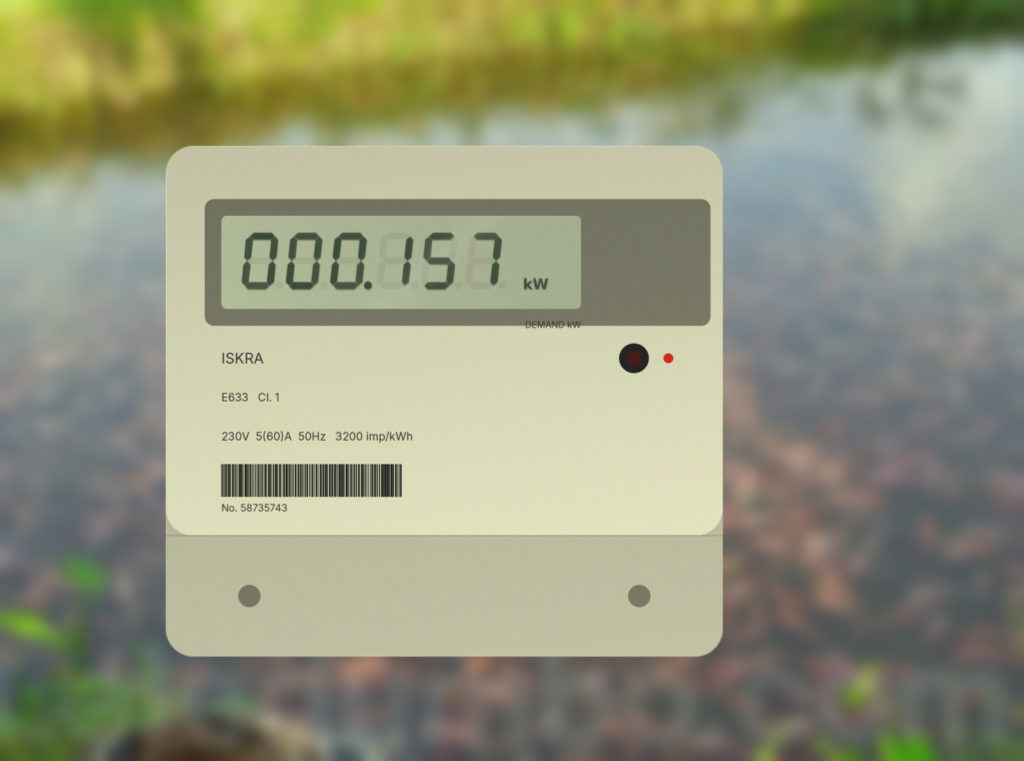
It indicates 0.157 kW
